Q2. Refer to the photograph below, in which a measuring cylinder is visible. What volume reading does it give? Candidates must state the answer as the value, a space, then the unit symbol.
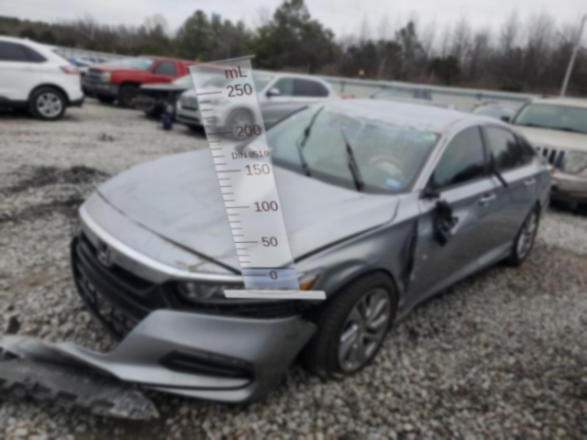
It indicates 10 mL
